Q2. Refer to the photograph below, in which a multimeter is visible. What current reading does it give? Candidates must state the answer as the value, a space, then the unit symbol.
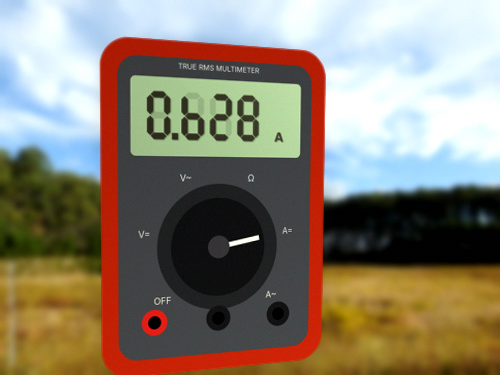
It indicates 0.628 A
